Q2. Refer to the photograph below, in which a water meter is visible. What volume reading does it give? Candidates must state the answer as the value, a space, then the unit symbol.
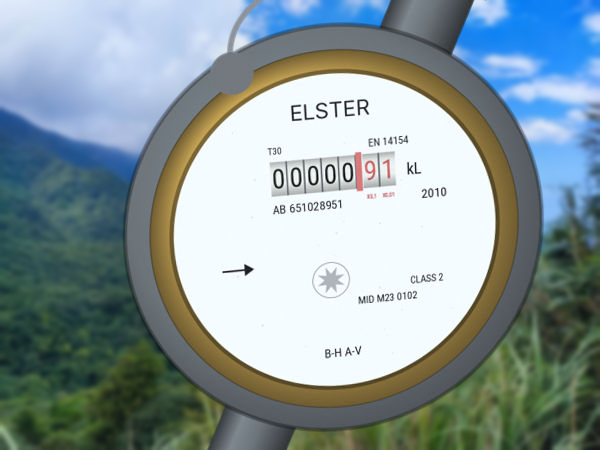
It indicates 0.91 kL
